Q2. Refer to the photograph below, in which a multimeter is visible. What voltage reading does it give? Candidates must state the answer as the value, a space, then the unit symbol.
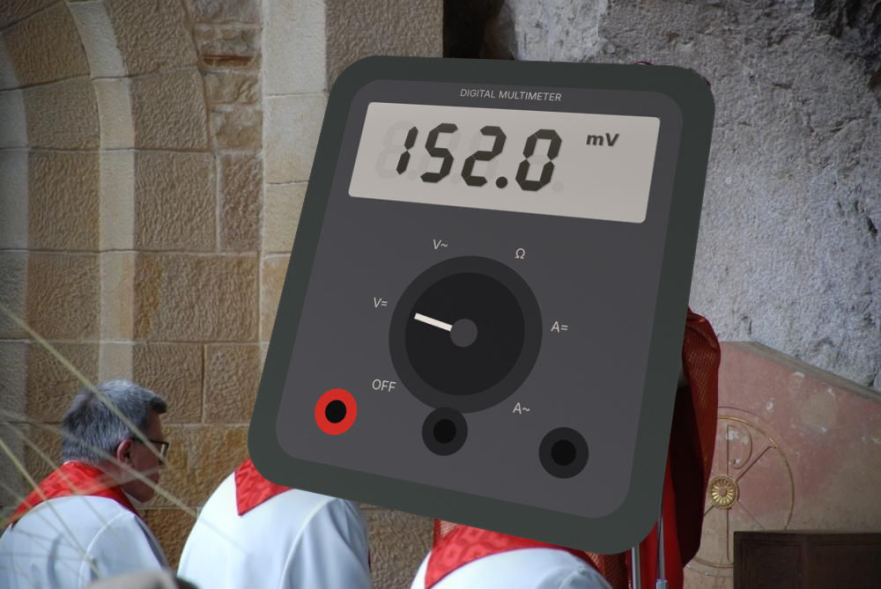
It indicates 152.0 mV
